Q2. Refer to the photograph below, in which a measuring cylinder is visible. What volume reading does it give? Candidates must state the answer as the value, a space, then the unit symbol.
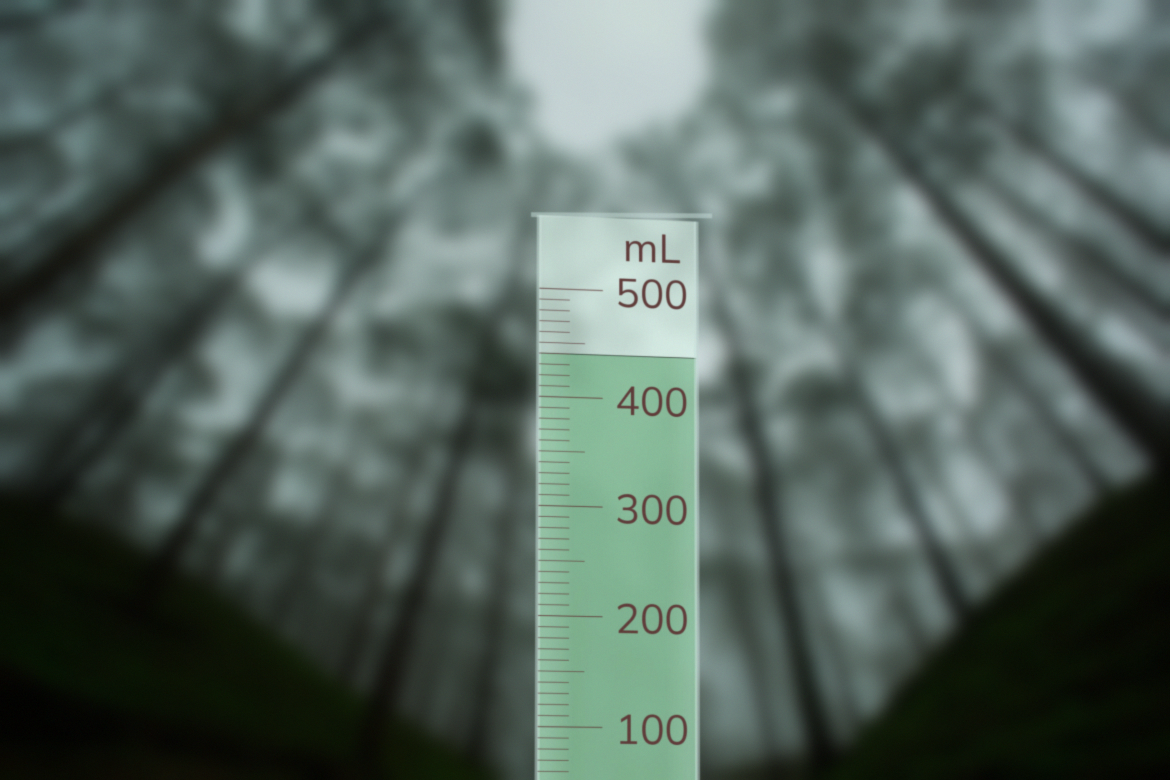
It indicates 440 mL
